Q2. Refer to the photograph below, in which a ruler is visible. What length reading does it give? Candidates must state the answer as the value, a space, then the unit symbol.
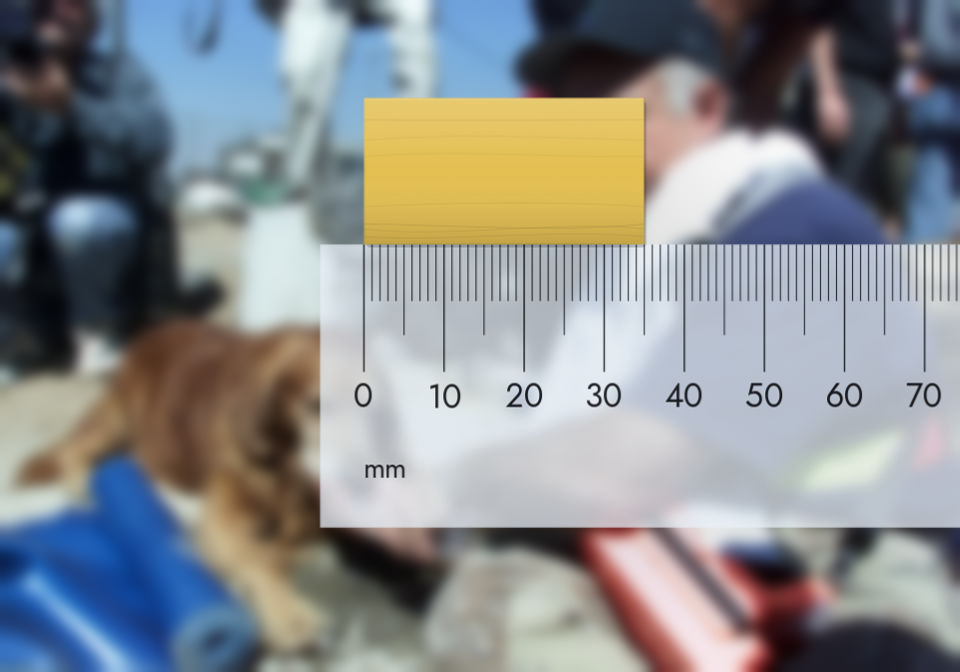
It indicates 35 mm
